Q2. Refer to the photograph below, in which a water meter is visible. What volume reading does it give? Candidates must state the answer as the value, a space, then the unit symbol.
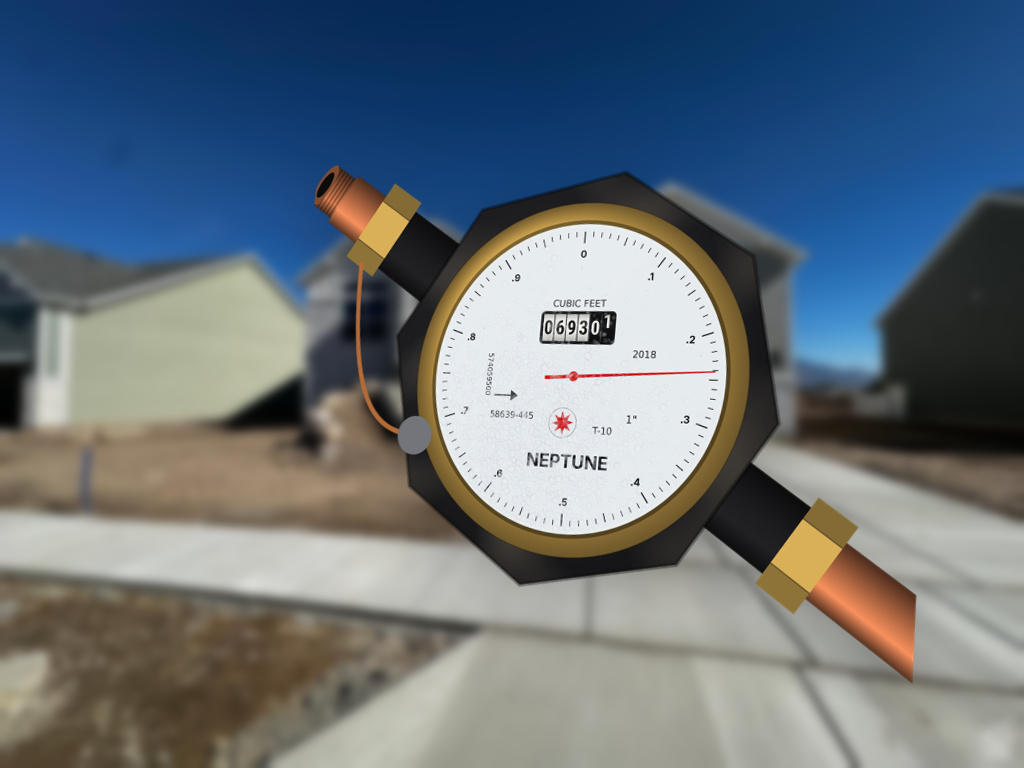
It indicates 69301.24 ft³
